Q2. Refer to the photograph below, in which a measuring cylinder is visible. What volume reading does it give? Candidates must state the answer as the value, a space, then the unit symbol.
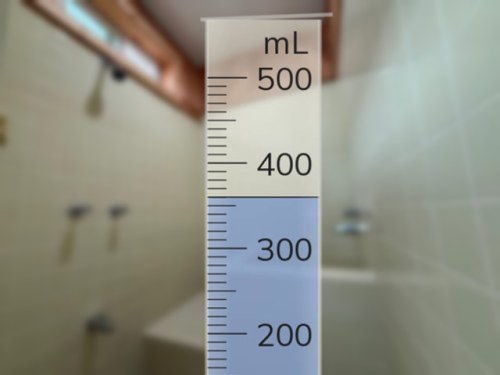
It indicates 360 mL
